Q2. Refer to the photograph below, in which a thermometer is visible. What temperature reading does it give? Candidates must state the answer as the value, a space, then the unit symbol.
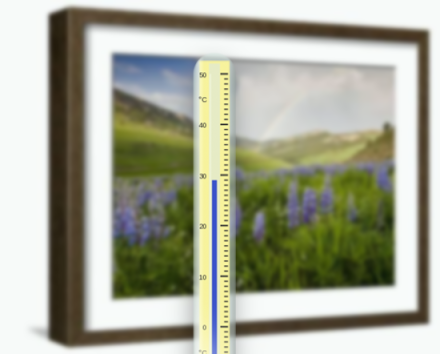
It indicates 29 °C
